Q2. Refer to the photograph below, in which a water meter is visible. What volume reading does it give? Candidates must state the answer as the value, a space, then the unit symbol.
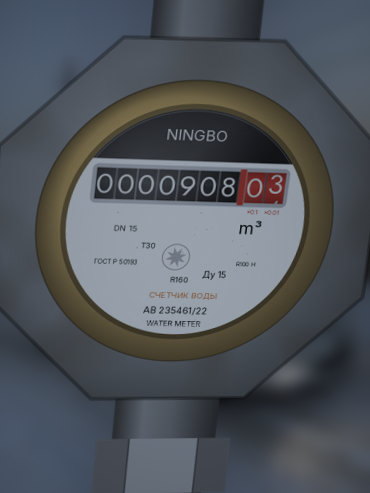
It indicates 908.03 m³
